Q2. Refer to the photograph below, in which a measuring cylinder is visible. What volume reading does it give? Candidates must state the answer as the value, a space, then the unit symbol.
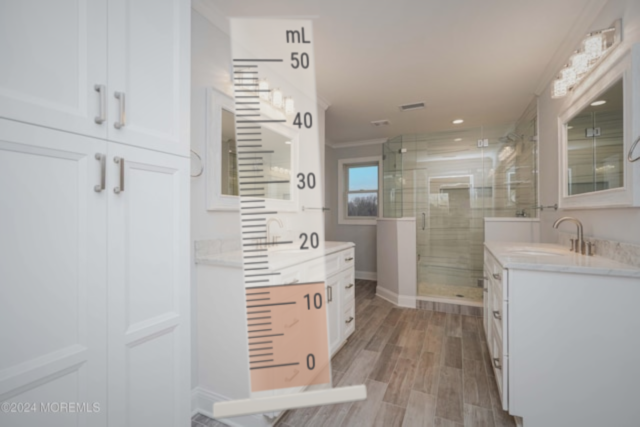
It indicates 13 mL
